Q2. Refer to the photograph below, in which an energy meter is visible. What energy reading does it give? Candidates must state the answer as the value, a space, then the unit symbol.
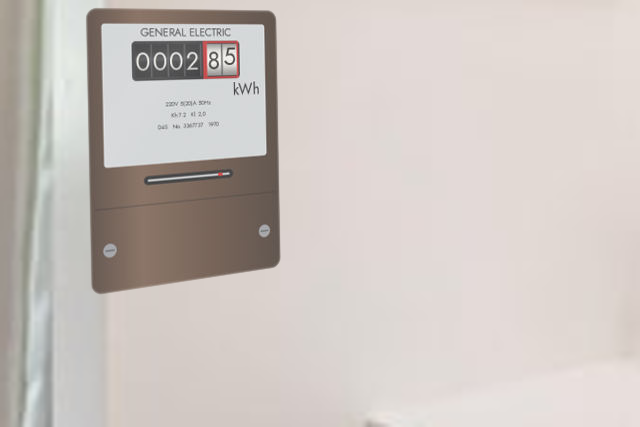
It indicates 2.85 kWh
